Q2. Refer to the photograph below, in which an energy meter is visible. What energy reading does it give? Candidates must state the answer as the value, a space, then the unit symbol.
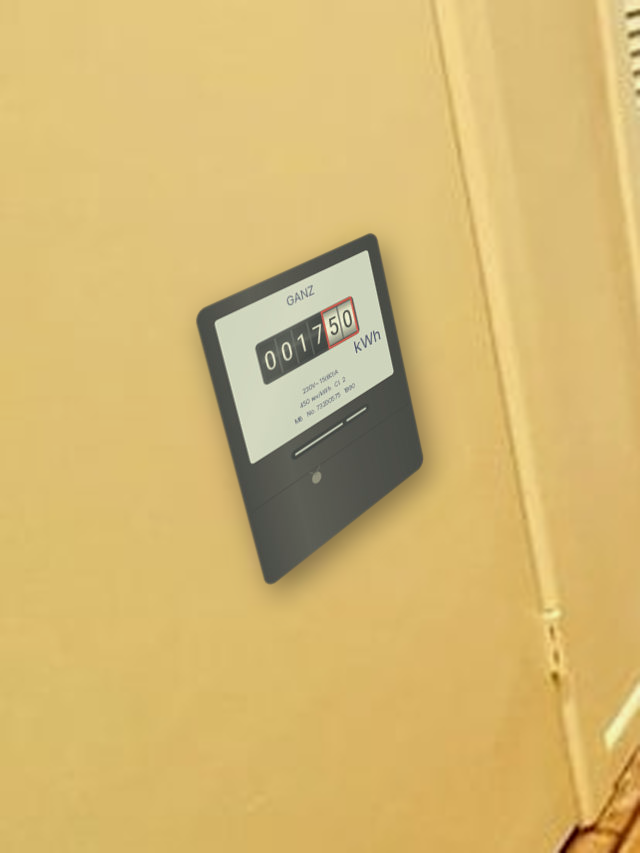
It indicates 17.50 kWh
